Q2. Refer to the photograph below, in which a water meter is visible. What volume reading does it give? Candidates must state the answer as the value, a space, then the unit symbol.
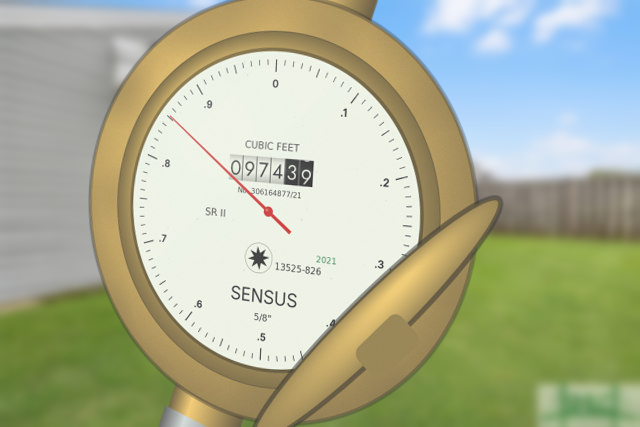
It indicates 97438.85 ft³
